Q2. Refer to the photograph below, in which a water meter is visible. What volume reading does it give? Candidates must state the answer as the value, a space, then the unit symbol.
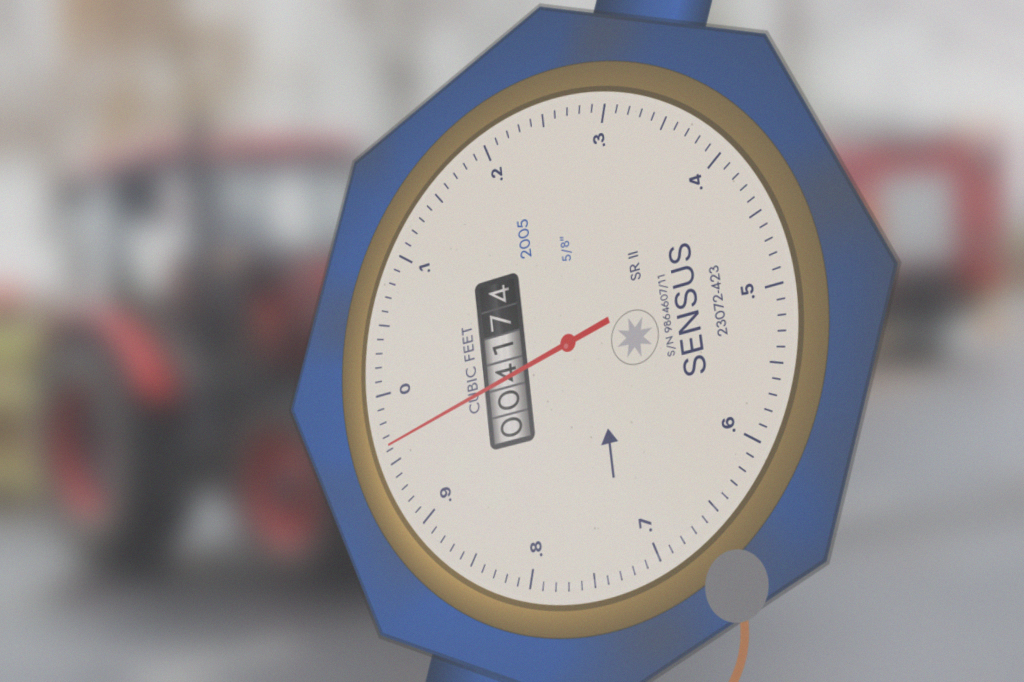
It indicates 4173.96 ft³
